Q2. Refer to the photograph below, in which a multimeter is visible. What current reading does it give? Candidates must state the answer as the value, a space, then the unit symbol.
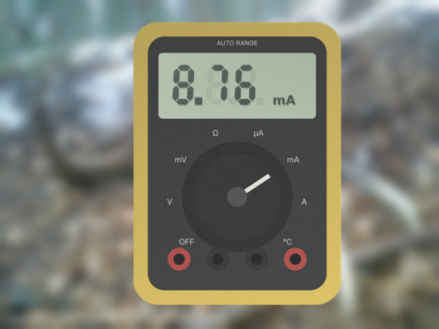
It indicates 8.76 mA
